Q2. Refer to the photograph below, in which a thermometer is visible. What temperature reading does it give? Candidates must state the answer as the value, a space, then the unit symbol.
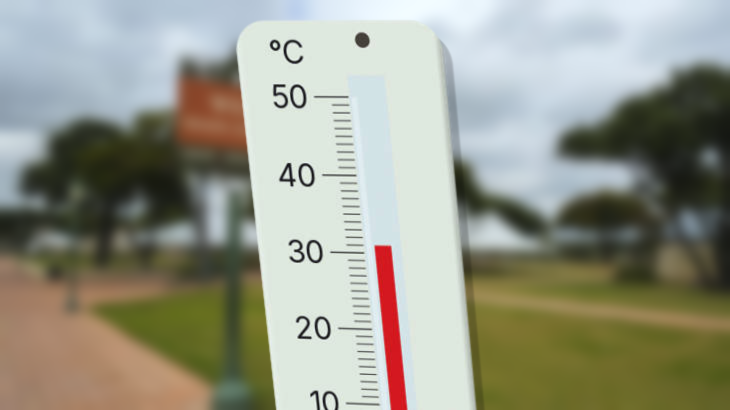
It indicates 31 °C
